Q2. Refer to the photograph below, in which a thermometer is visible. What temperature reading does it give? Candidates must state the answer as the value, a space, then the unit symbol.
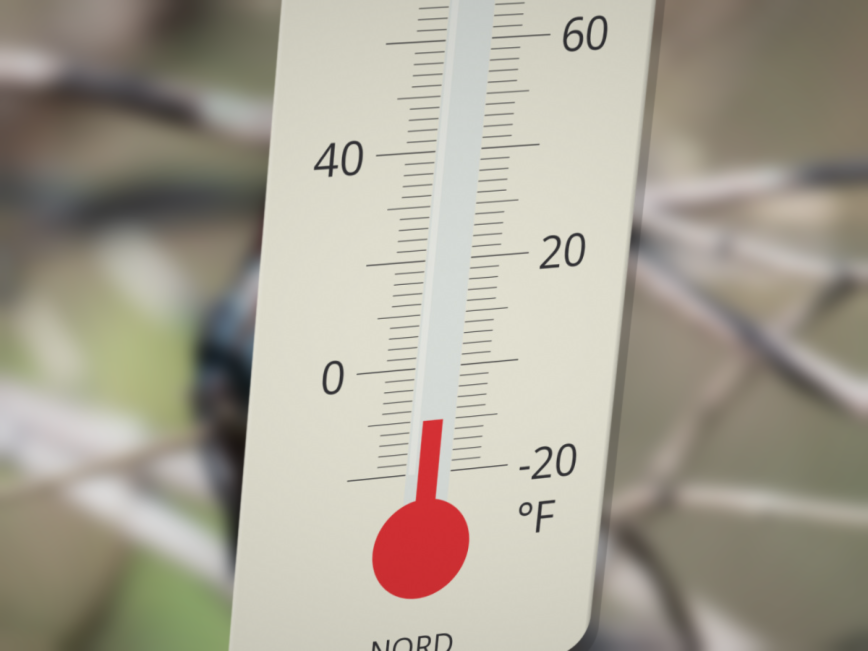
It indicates -10 °F
